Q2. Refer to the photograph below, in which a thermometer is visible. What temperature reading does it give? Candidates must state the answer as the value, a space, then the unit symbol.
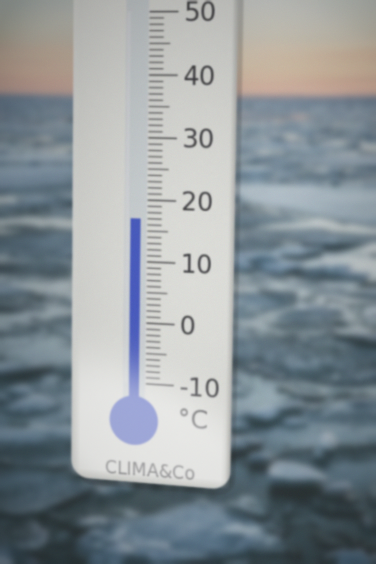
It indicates 17 °C
